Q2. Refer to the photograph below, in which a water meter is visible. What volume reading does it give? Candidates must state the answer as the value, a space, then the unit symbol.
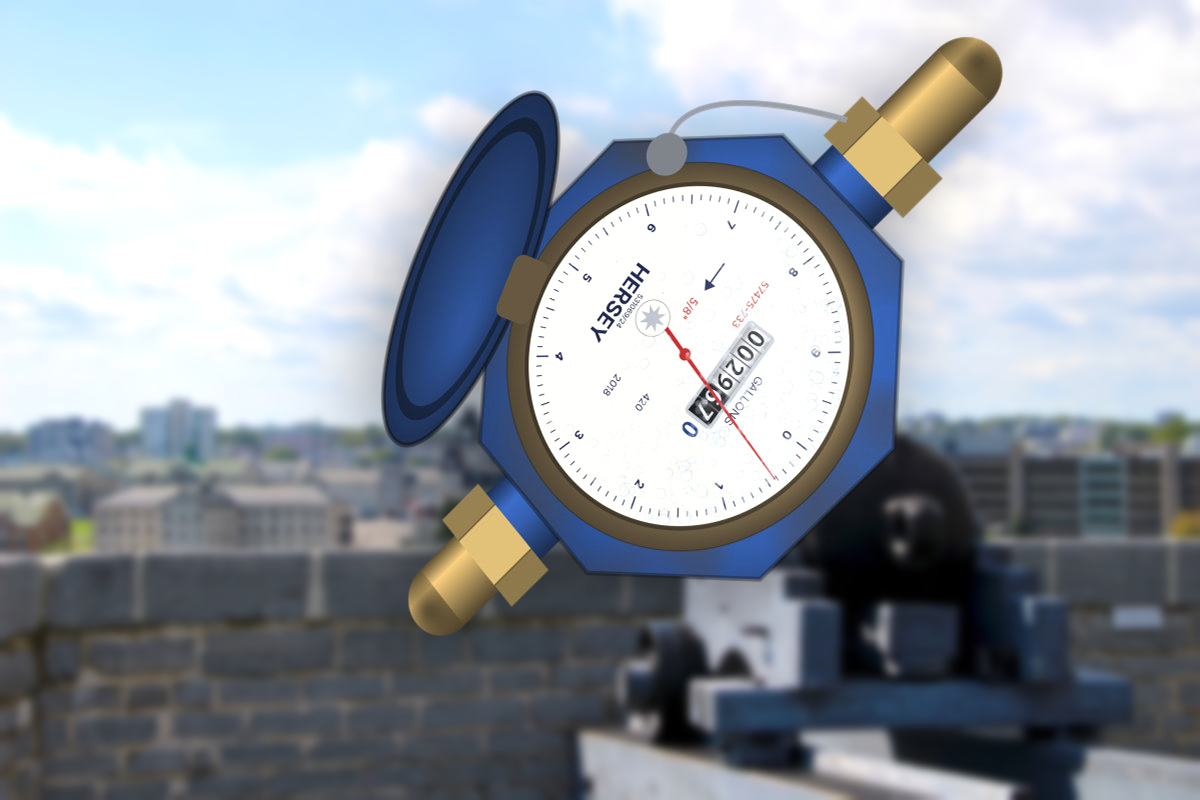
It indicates 29670.4 gal
